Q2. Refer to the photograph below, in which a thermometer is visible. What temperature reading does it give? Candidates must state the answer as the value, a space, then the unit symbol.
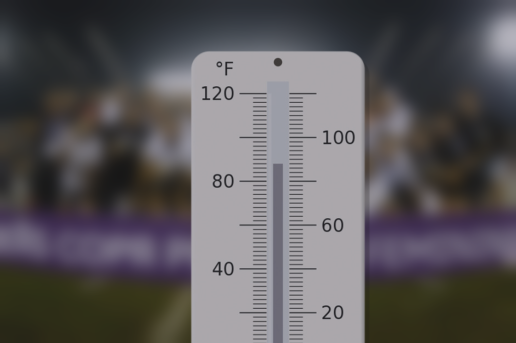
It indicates 88 °F
